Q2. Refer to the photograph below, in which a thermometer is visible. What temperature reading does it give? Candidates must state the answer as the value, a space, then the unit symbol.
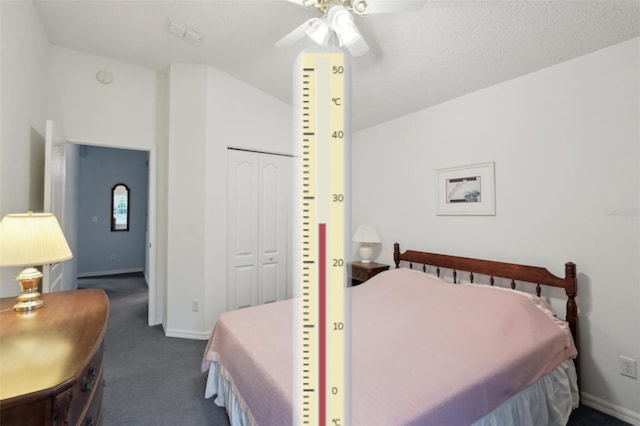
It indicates 26 °C
